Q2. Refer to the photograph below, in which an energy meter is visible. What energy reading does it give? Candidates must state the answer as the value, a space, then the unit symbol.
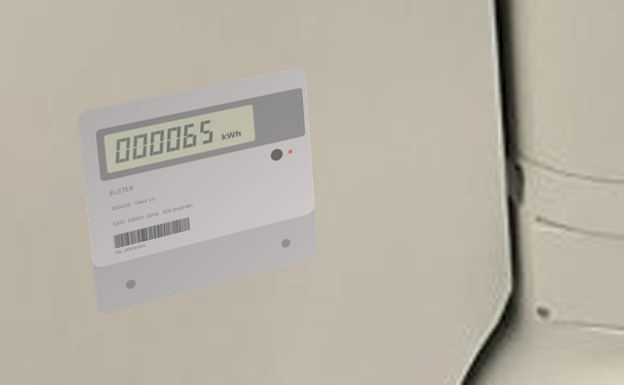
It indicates 65 kWh
